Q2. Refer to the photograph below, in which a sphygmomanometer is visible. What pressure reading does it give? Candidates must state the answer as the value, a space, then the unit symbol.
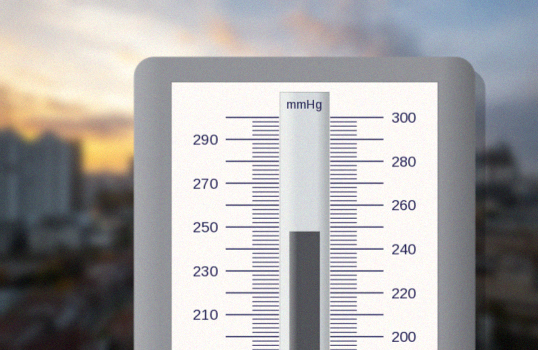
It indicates 248 mmHg
